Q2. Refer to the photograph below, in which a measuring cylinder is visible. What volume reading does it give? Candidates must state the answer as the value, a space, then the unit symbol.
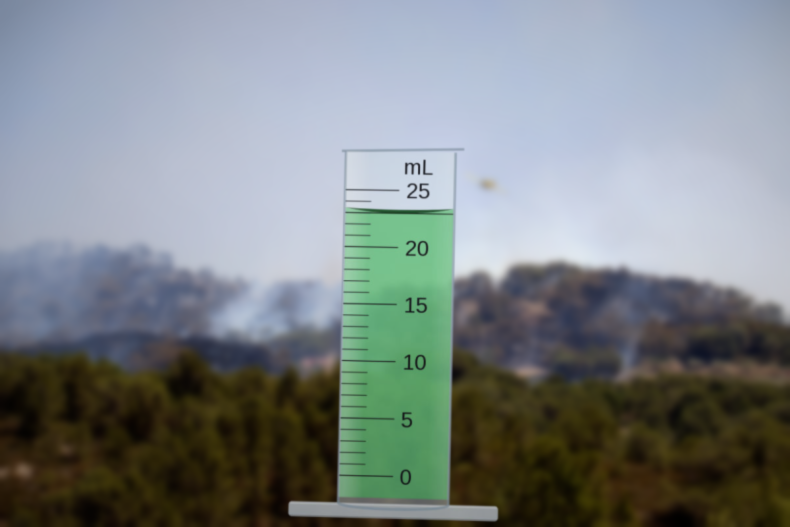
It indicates 23 mL
